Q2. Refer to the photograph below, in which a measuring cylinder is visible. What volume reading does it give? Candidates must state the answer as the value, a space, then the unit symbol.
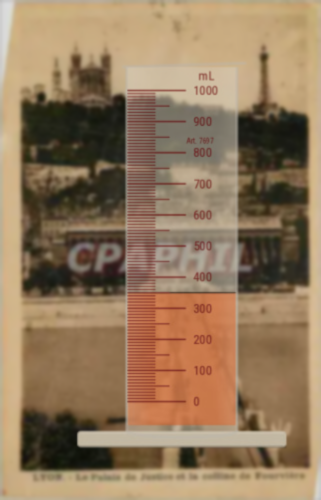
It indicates 350 mL
